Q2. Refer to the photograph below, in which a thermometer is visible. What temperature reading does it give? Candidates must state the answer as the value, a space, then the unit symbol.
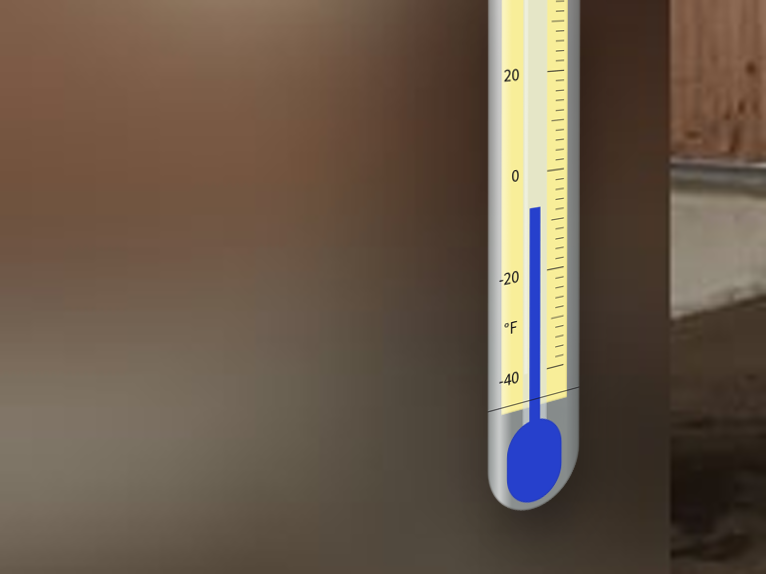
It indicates -7 °F
